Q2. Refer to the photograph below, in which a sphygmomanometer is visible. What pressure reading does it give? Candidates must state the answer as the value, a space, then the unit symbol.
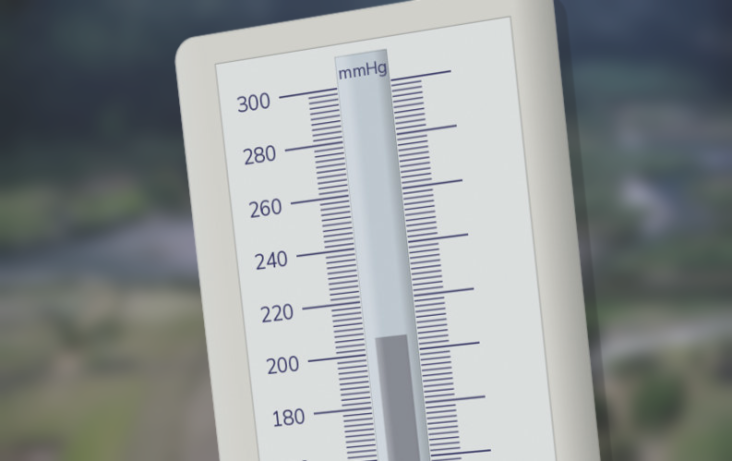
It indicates 206 mmHg
